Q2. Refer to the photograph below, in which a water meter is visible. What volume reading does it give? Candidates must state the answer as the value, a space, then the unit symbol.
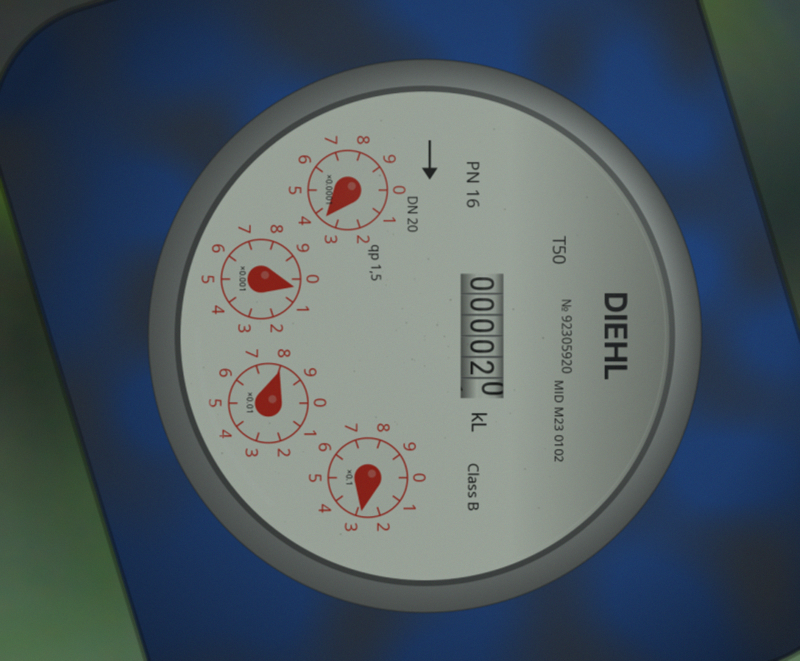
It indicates 20.2803 kL
